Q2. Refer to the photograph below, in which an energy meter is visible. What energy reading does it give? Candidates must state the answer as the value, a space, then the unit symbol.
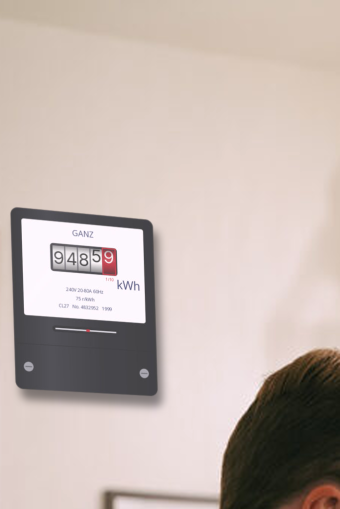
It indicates 9485.9 kWh
